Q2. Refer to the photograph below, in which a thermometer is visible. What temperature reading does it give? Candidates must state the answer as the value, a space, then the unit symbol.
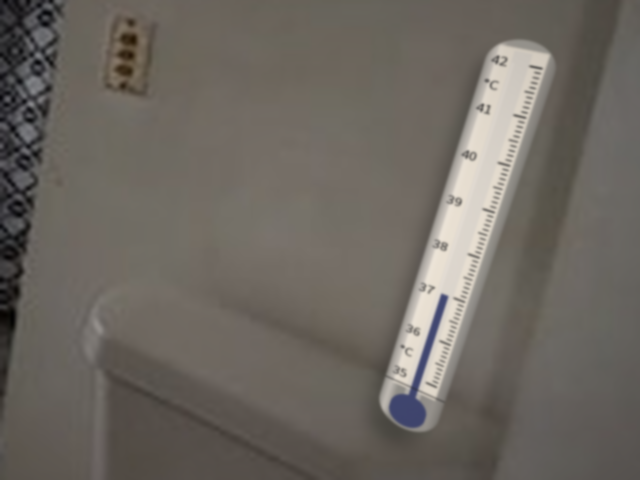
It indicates 37 °C
